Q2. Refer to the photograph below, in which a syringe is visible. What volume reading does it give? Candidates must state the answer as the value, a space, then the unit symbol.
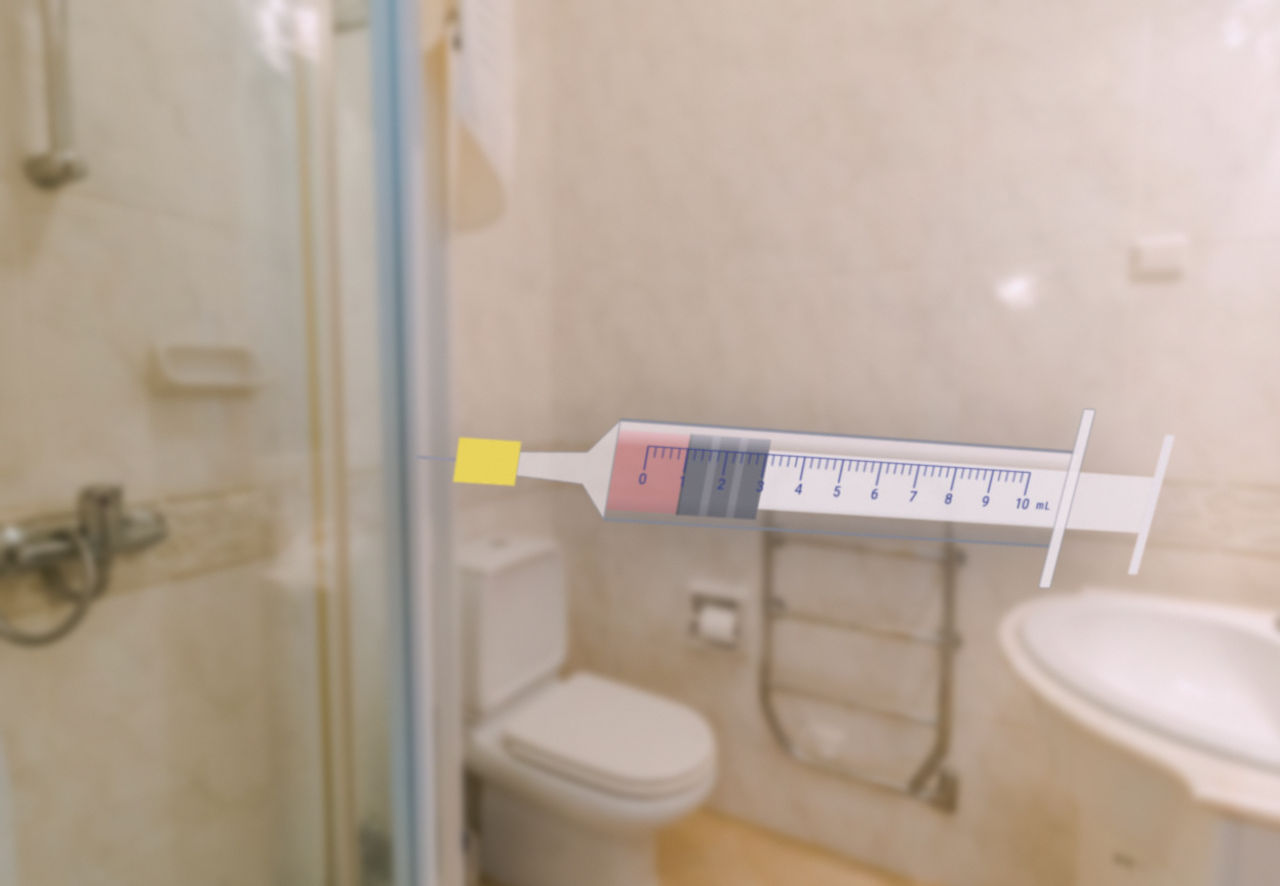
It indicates 1 mL
